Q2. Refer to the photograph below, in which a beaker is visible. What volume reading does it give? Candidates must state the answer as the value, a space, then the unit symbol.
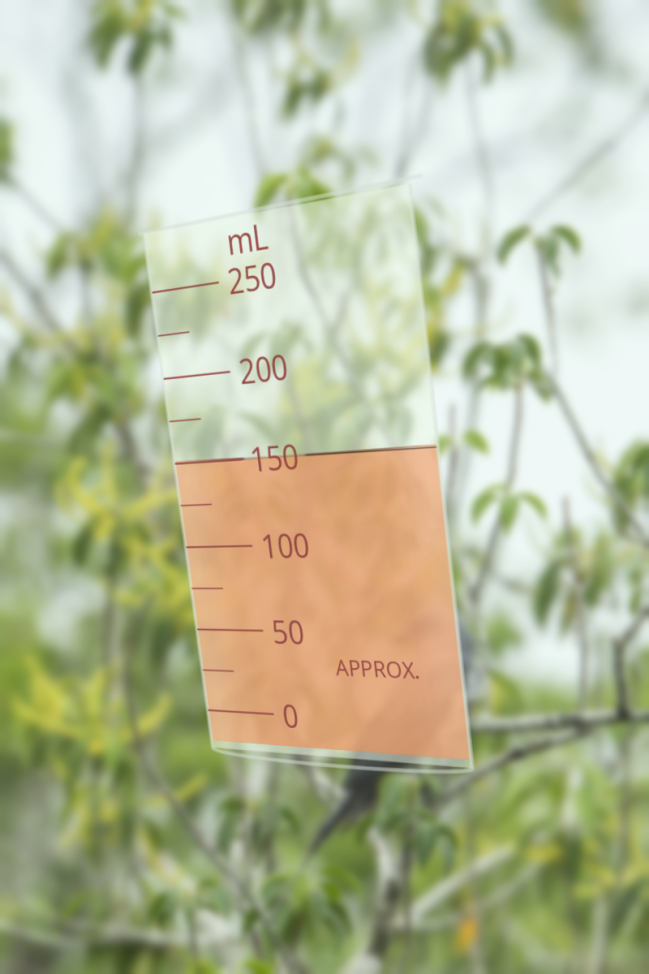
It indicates 150 mL
